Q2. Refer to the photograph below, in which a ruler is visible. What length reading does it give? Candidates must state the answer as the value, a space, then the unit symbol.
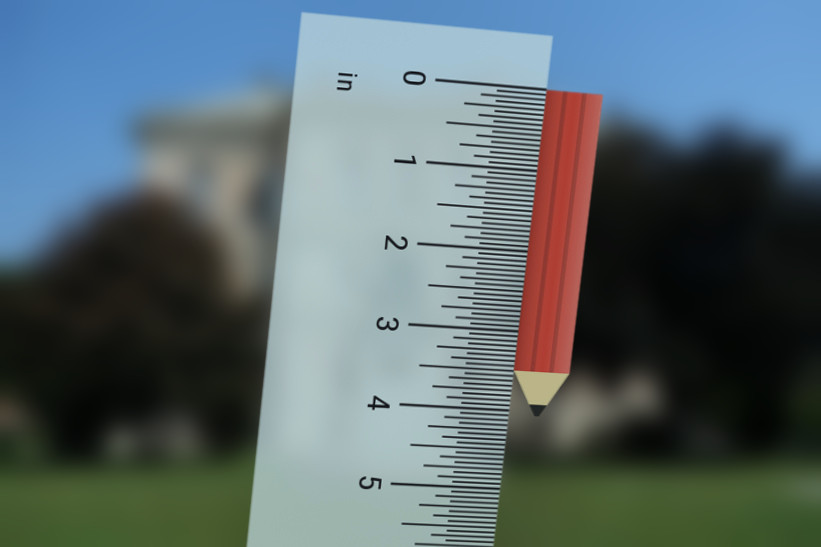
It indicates 4.0625 in
